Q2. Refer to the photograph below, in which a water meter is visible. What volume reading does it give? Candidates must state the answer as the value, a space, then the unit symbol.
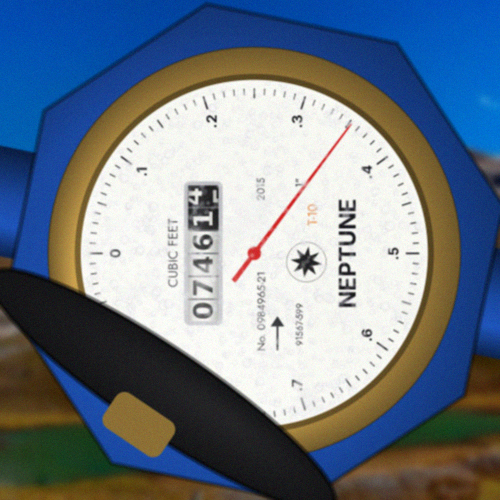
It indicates 74614.35 ft³
